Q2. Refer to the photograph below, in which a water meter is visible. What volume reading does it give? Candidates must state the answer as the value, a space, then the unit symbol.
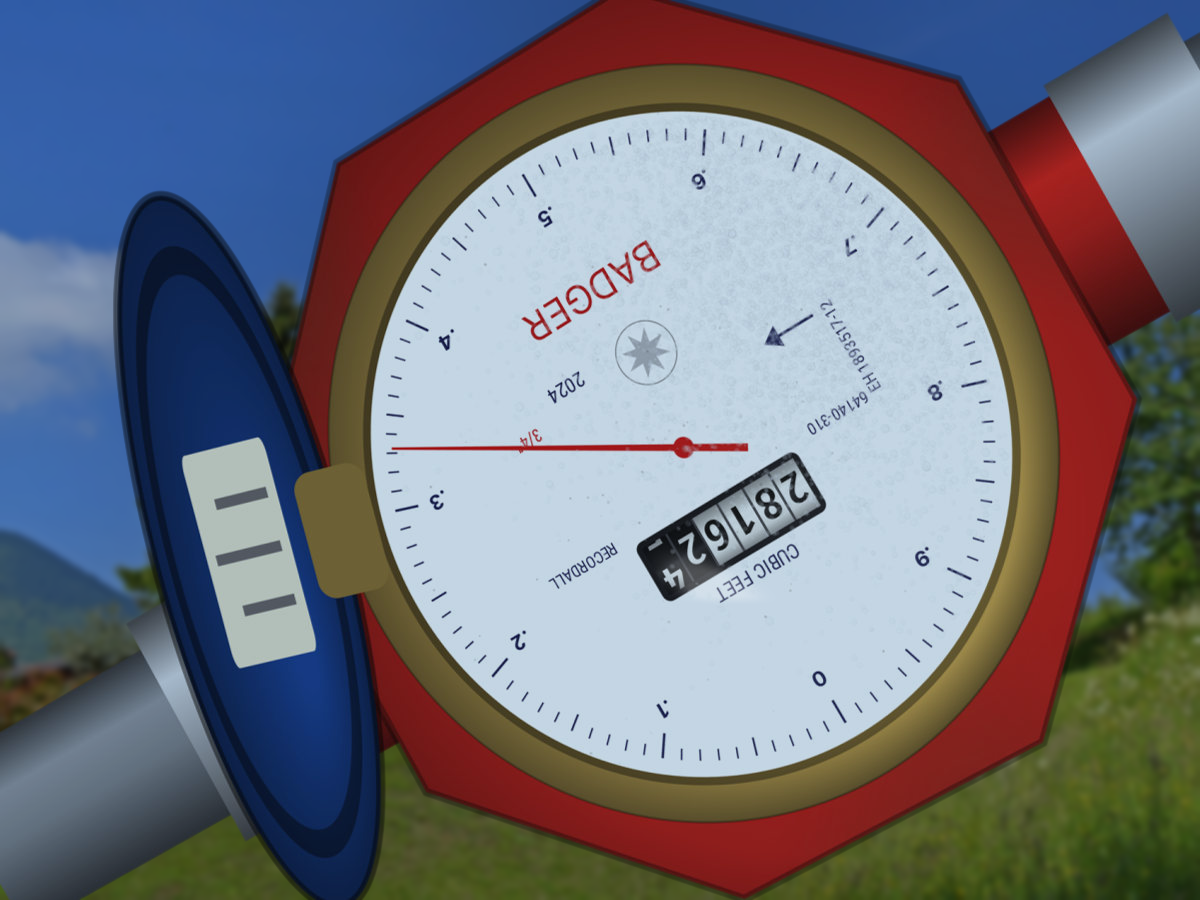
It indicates 281624.33 ft³
